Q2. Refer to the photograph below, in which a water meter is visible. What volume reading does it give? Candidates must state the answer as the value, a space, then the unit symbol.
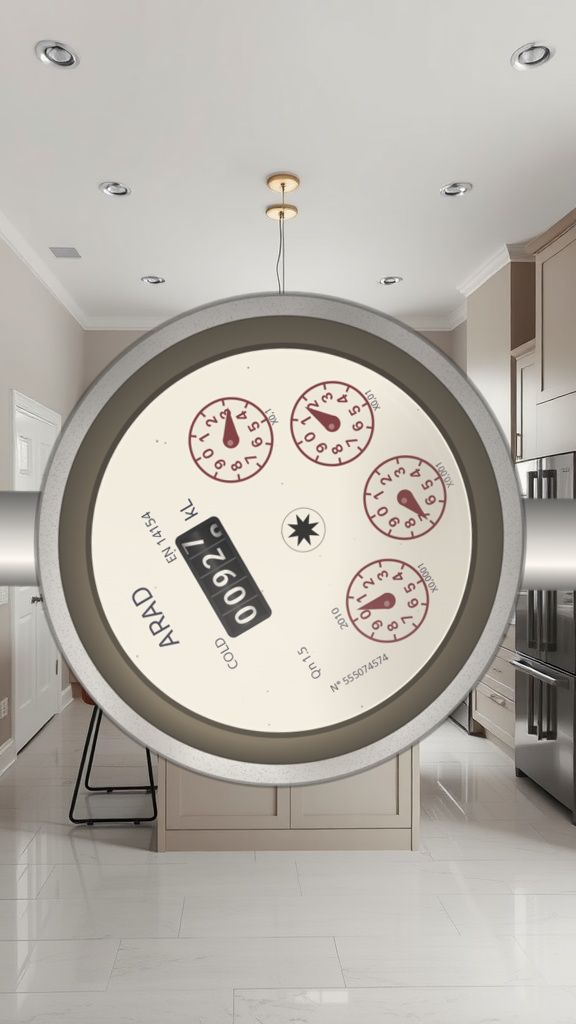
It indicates 927.3170 kL
